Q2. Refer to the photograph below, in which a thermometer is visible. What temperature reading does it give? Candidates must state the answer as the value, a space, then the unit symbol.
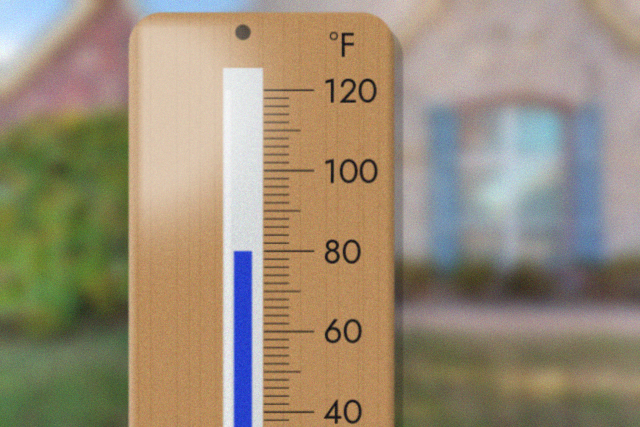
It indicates 80 °F
